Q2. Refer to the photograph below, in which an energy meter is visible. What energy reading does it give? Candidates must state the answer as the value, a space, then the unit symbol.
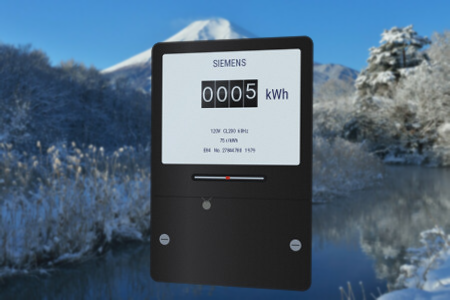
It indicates 5 kWh
